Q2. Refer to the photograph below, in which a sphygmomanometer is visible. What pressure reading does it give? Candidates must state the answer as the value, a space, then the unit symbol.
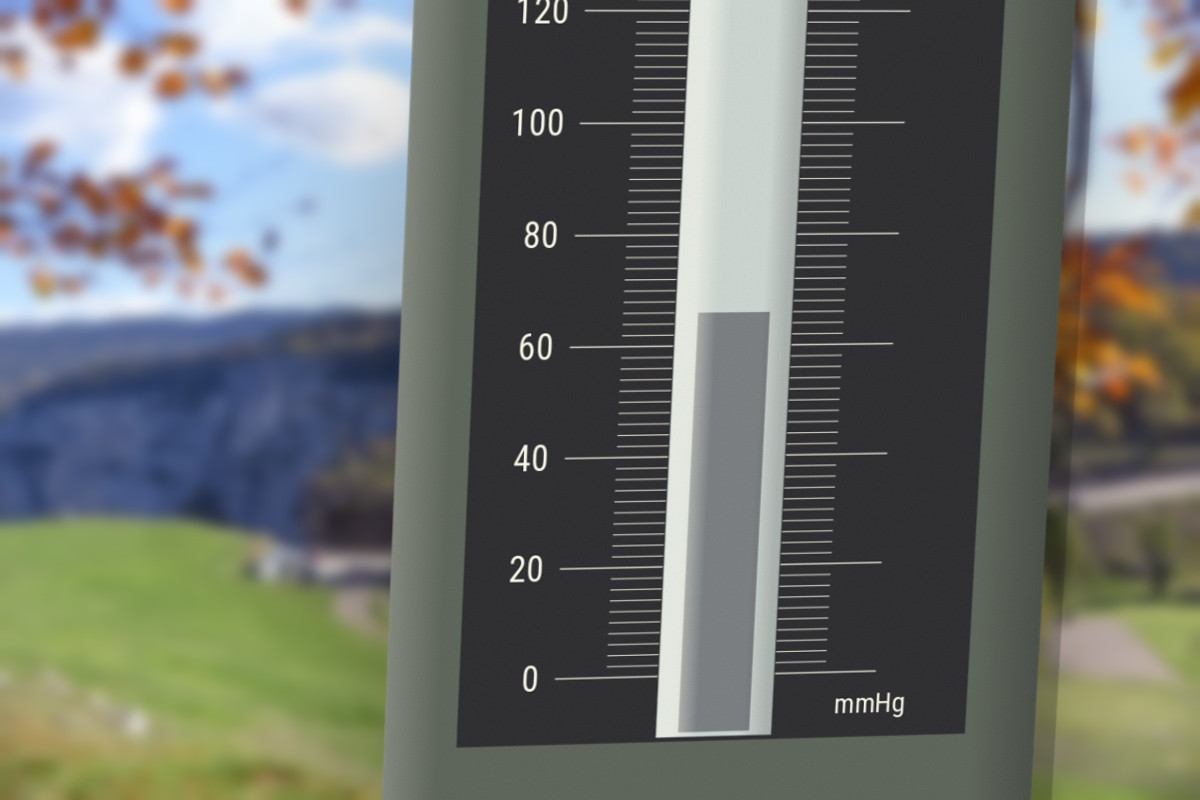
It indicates 66 mmHg
